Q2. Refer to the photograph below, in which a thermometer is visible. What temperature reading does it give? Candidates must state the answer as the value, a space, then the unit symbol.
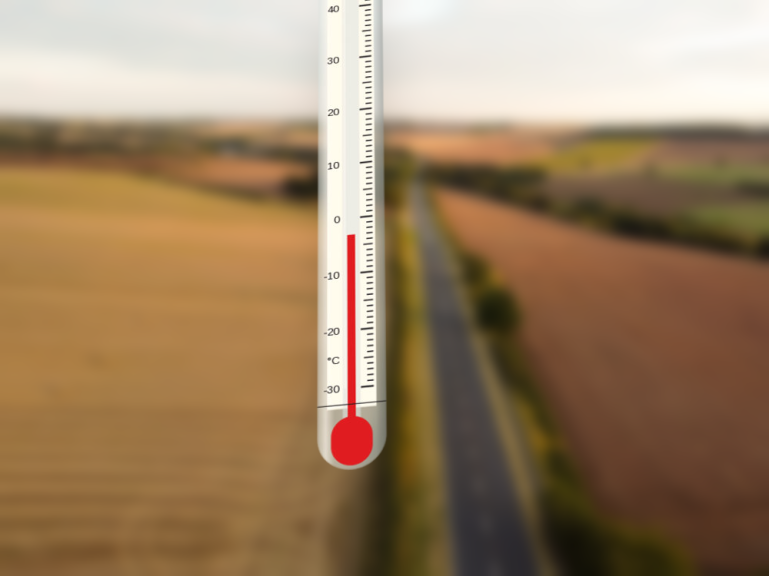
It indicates -3 °C
